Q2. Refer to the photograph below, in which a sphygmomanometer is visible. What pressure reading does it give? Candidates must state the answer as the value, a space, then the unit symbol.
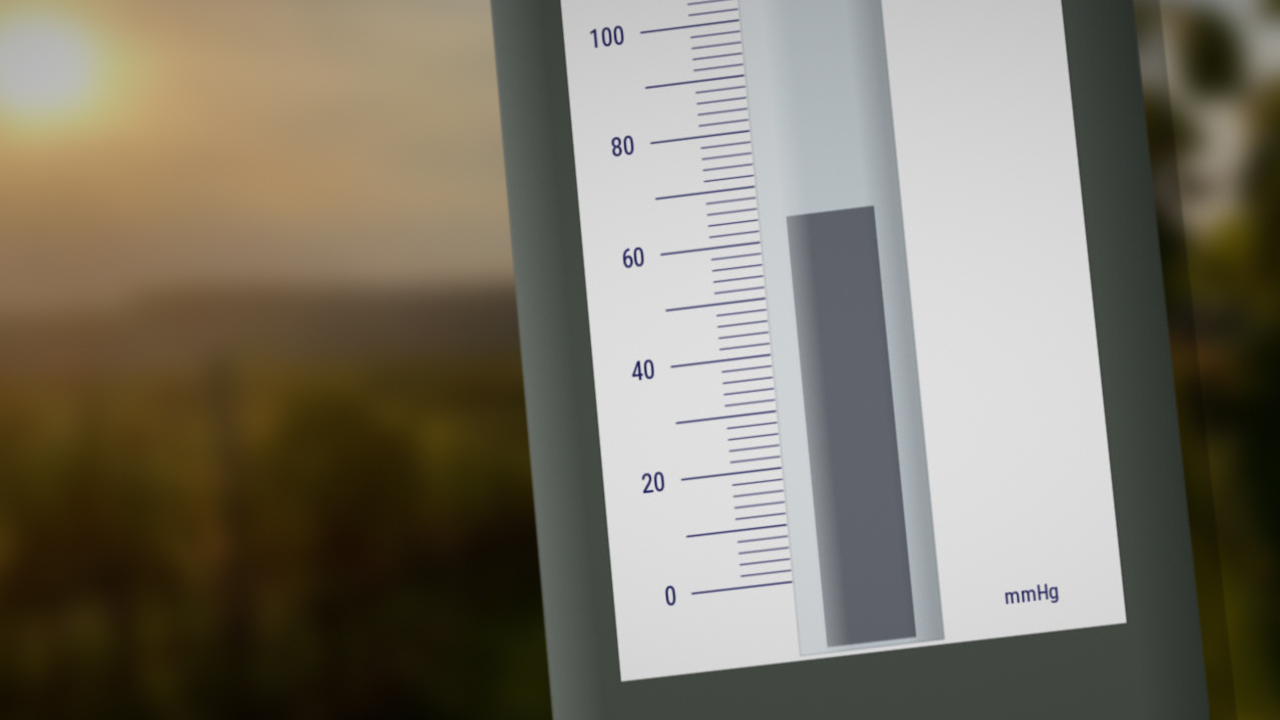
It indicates 64 mmHg
